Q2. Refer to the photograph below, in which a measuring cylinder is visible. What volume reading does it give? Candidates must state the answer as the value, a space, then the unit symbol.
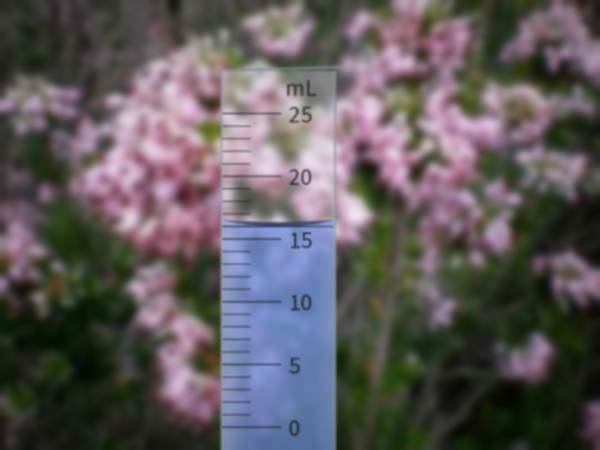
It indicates 16 mL
